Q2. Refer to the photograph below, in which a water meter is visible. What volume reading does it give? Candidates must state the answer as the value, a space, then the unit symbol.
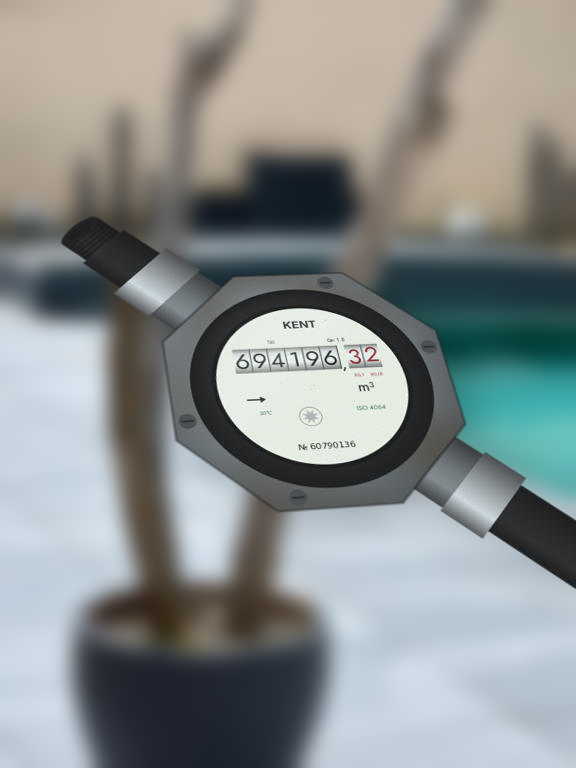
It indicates 694196.32 m³
